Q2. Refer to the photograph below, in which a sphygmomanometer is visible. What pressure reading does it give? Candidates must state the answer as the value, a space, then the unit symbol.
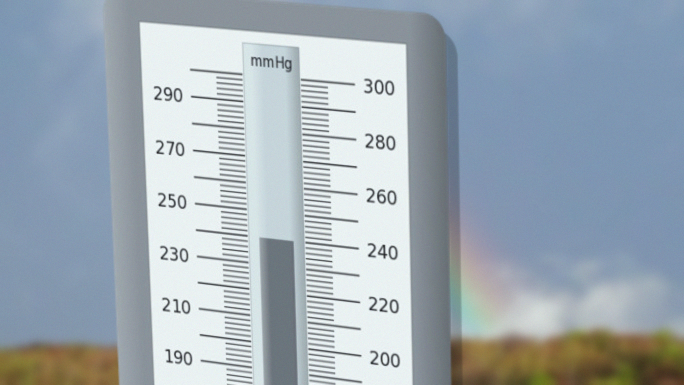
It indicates 240 mmHg
